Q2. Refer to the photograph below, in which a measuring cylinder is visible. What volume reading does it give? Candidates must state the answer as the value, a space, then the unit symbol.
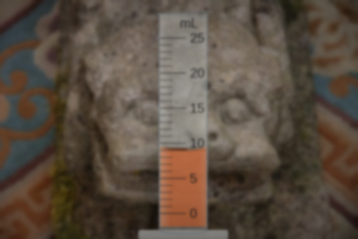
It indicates 9 mL
